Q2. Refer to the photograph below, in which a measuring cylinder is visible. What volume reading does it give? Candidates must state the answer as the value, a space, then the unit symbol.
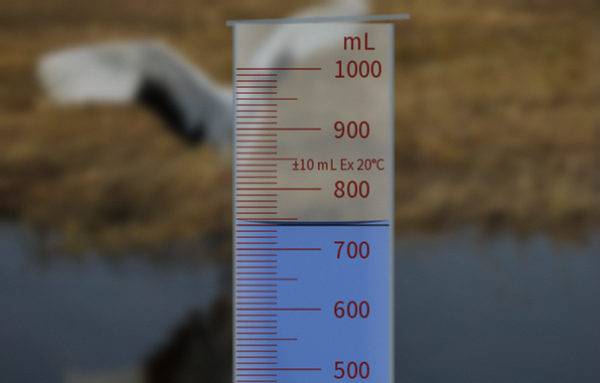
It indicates 740 mL
